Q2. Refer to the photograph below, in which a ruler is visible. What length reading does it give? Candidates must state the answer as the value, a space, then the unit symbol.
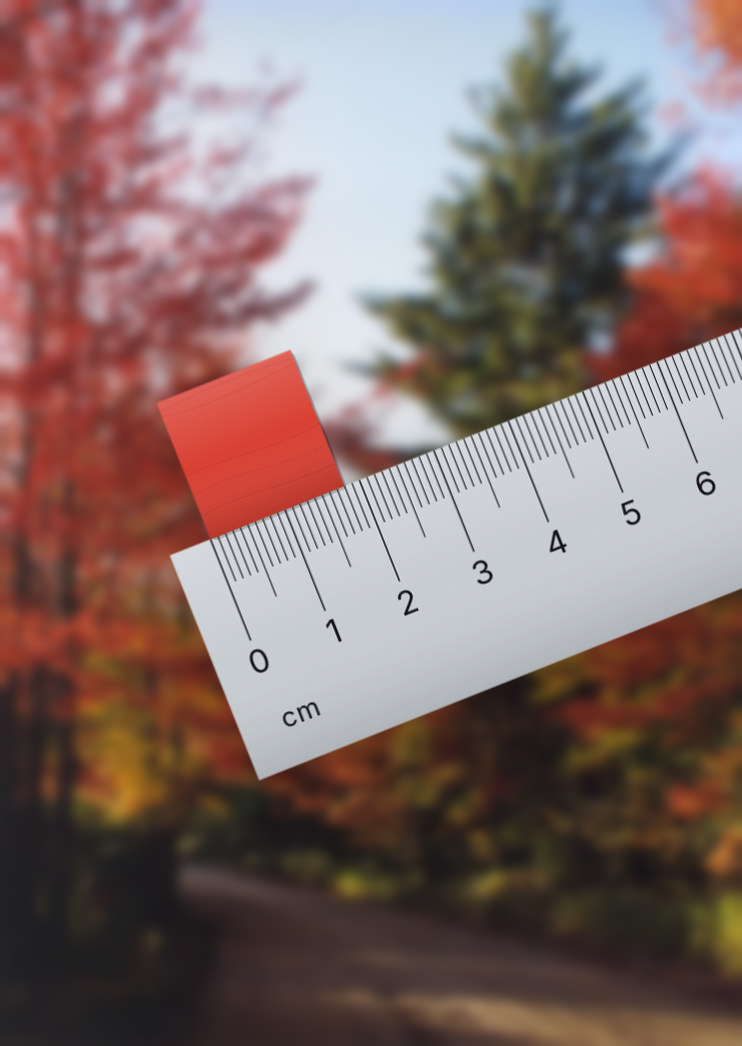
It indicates 1.8 cm
